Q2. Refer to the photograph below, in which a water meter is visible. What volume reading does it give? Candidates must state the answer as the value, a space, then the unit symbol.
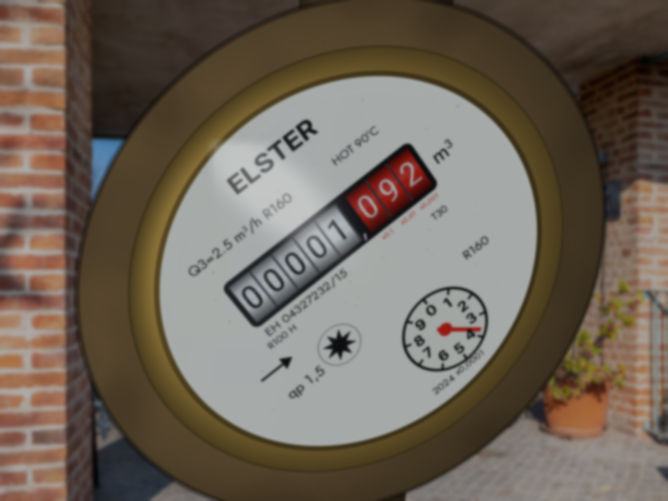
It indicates 1.0923 m³
